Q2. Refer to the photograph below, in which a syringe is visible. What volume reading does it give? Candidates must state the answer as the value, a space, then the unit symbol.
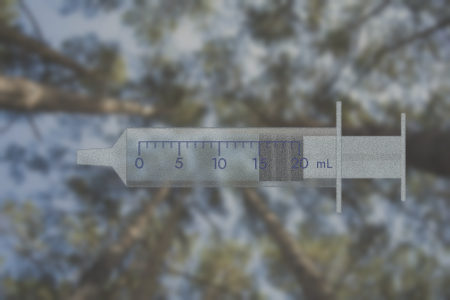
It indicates 15 mL
